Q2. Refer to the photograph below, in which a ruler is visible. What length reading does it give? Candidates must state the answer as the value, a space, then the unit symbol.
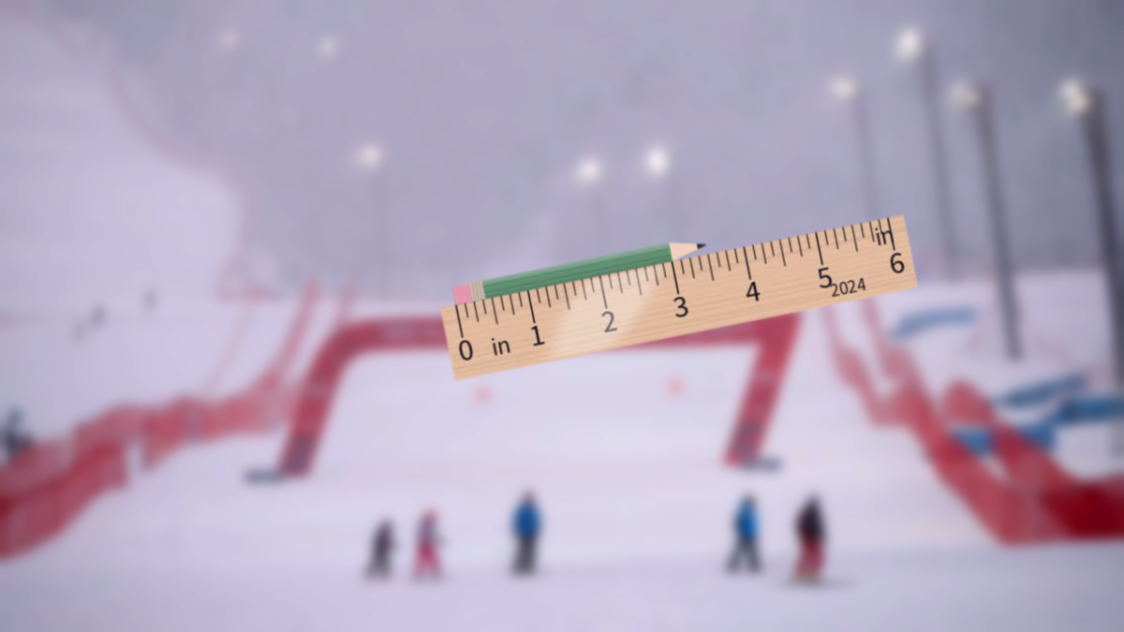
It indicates 3.5 in
